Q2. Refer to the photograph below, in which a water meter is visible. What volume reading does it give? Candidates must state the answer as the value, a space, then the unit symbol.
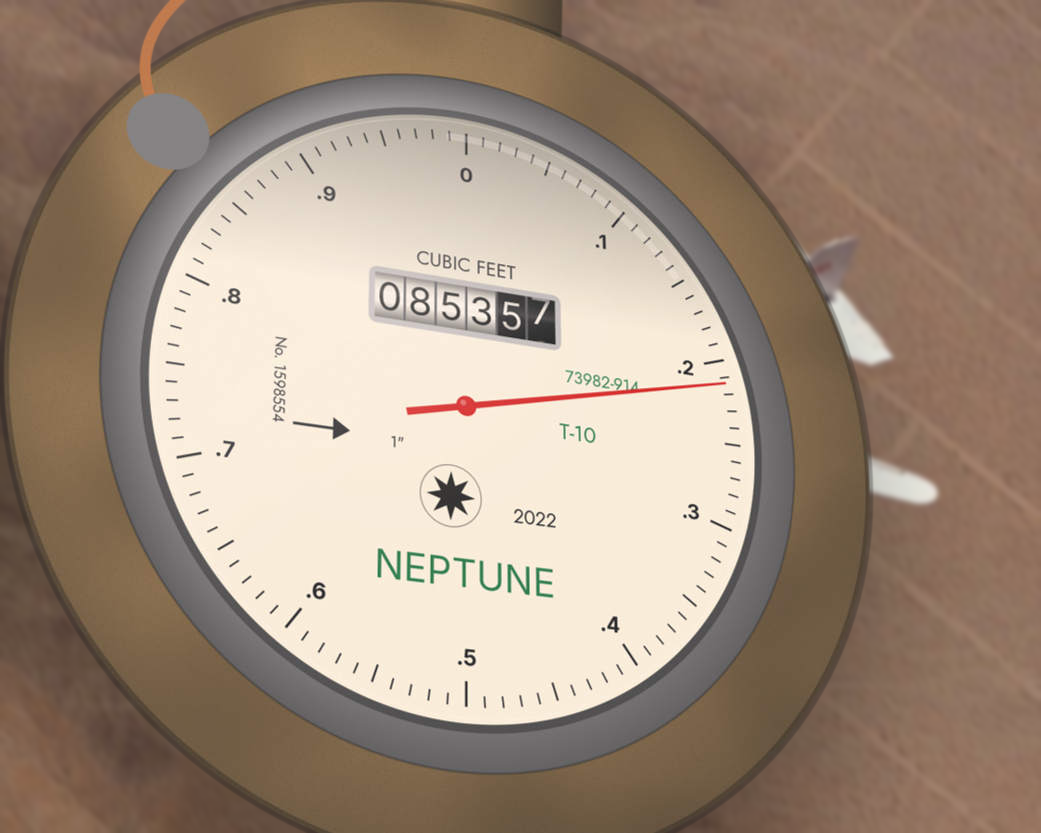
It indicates 85357.21 ft³
